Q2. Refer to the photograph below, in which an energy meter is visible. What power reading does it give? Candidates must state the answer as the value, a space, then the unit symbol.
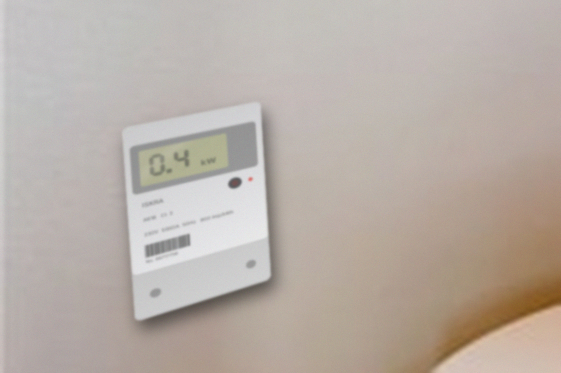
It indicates 0.4 kW
